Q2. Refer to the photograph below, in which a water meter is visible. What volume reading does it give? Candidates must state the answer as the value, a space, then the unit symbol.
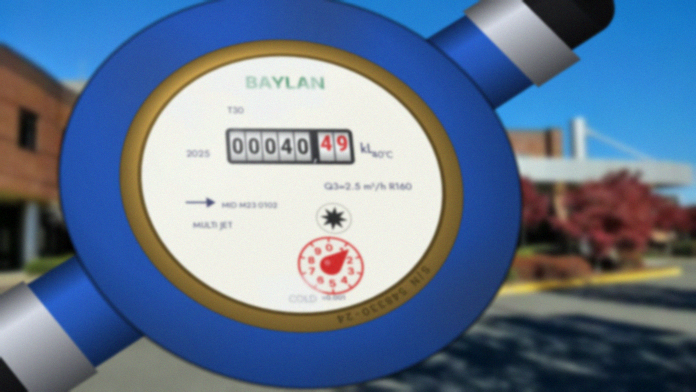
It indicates 40.491 kL
